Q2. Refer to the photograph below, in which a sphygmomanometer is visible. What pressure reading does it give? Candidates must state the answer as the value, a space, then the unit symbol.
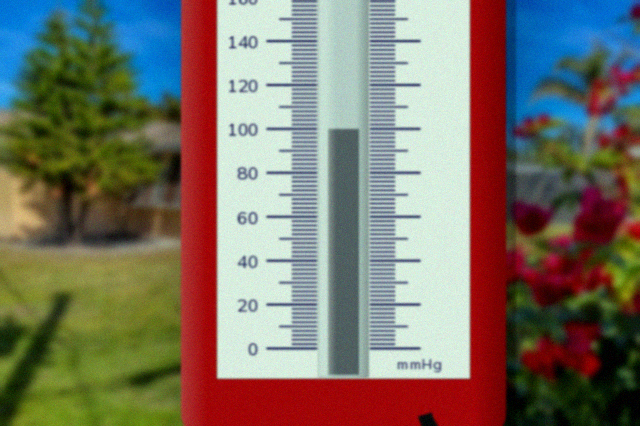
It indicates 100 mmHg
